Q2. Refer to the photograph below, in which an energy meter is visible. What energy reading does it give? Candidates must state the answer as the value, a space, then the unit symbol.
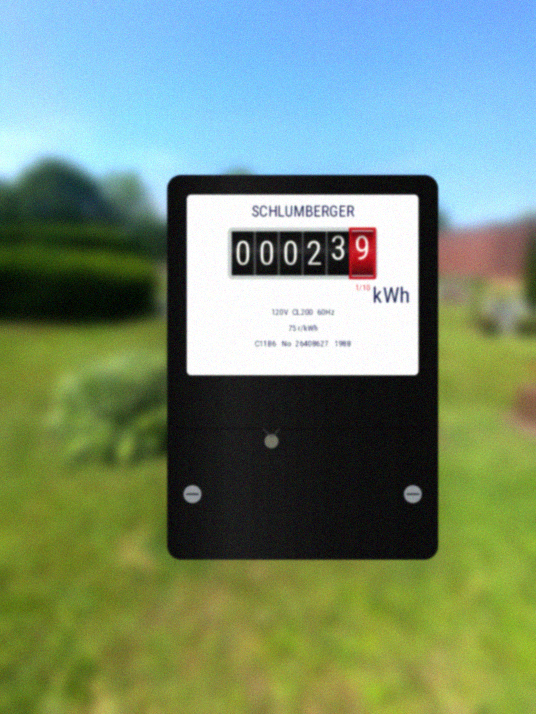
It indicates 23.9 kWh
